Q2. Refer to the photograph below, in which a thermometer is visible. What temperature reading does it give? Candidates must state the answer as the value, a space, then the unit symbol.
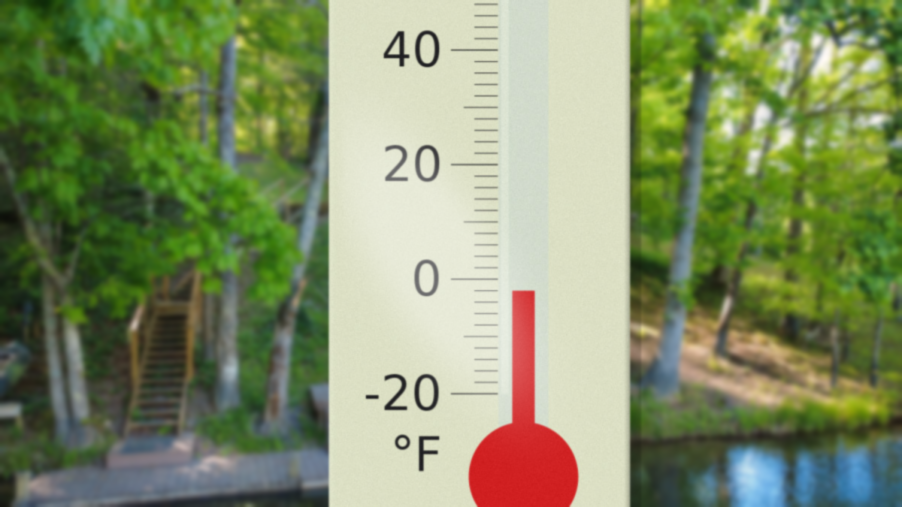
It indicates -2 °F
